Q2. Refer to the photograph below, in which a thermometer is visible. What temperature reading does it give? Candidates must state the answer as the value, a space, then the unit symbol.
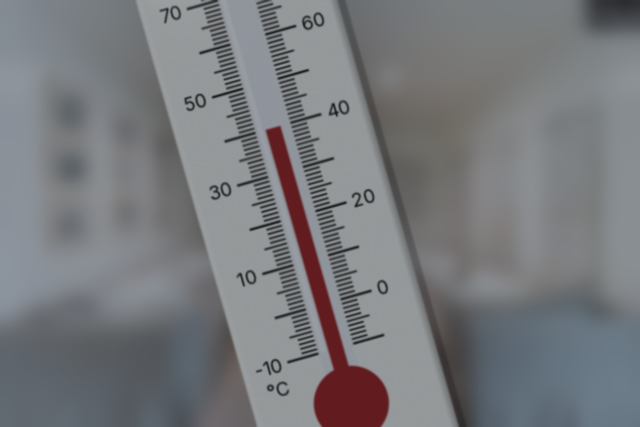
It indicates 40 °C
